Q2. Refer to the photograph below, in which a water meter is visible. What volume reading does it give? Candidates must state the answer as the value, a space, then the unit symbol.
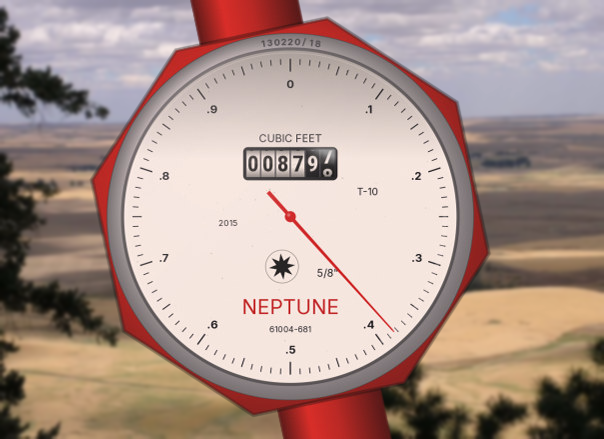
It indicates 8797.38 ft³
